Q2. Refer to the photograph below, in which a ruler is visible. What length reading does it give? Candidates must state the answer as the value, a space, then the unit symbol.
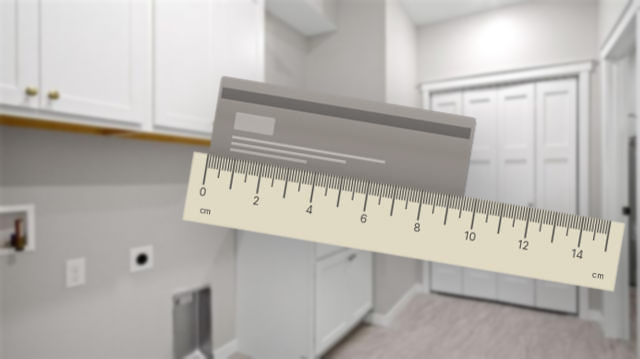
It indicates 9.5 cm
